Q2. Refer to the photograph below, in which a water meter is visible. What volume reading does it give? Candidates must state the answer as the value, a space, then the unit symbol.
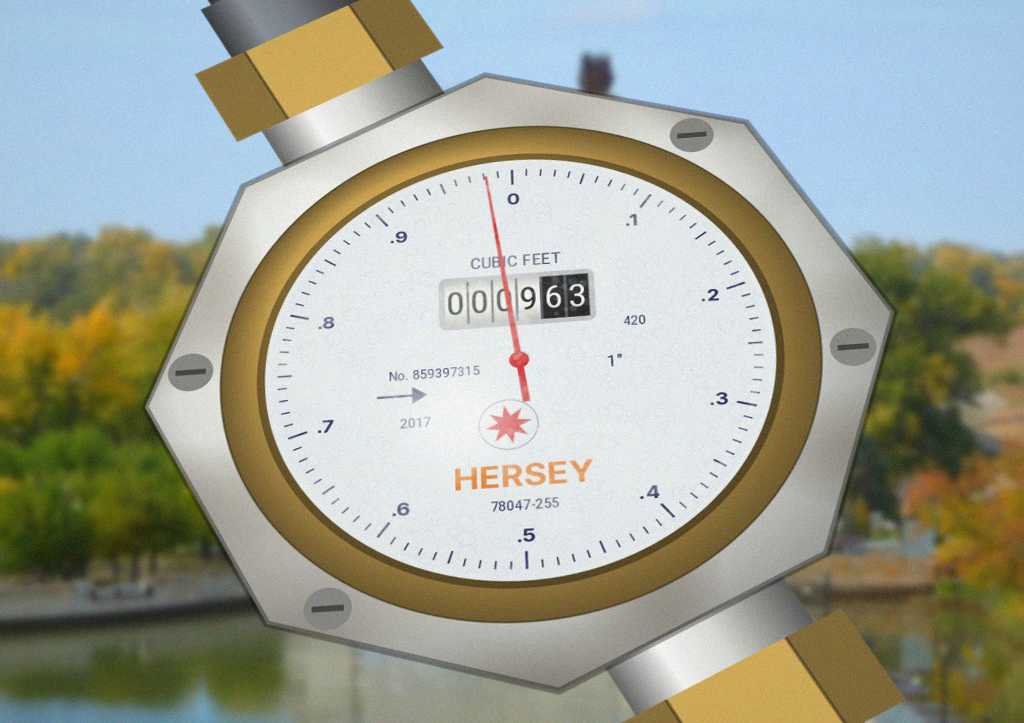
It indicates 962.98 ft³
